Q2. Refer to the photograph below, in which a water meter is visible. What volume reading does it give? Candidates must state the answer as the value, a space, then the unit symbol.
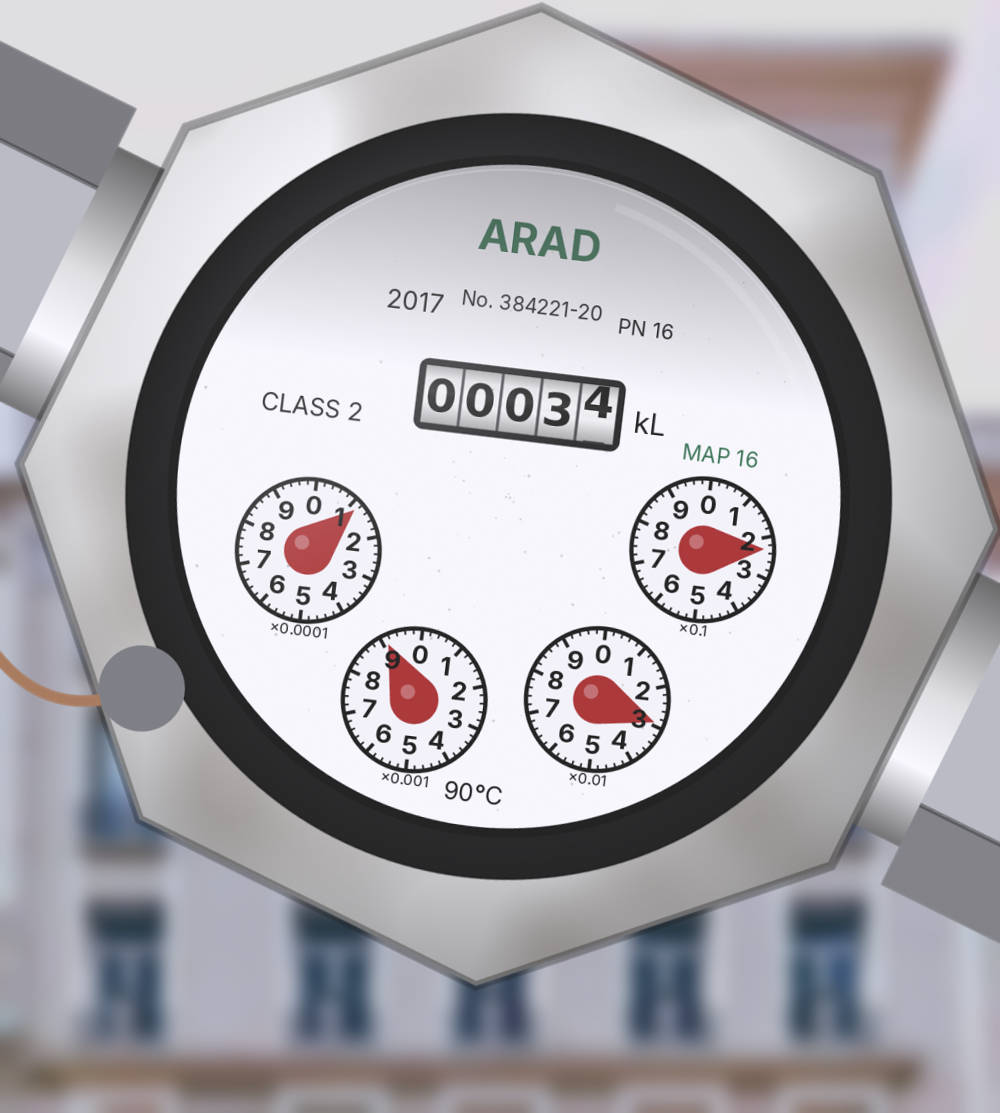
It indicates 34.2291 kL
